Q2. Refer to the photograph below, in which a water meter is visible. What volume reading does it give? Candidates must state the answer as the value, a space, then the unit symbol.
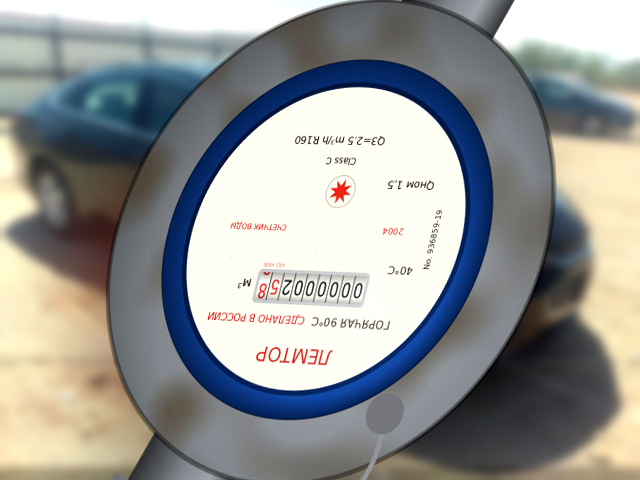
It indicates 2.58 m³
